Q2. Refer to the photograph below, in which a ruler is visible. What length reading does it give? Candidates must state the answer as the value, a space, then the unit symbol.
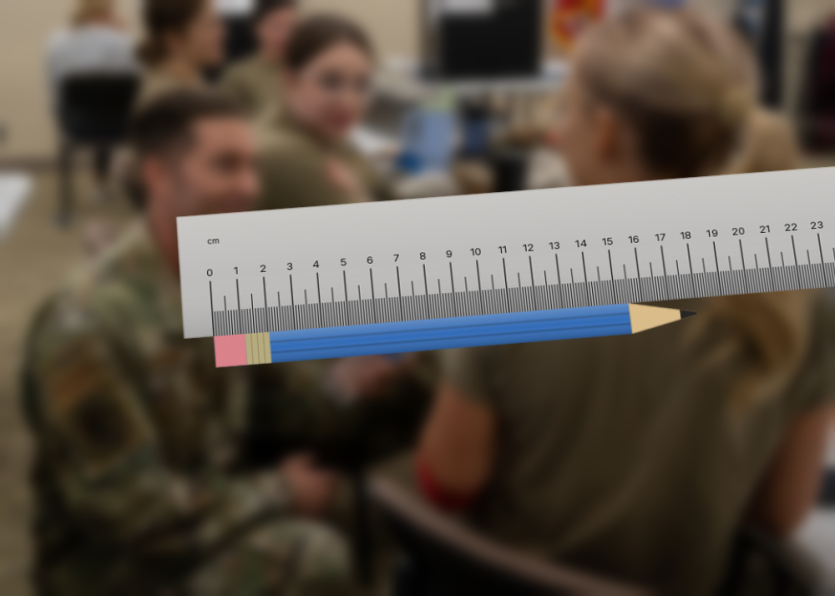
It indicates 18 cm
